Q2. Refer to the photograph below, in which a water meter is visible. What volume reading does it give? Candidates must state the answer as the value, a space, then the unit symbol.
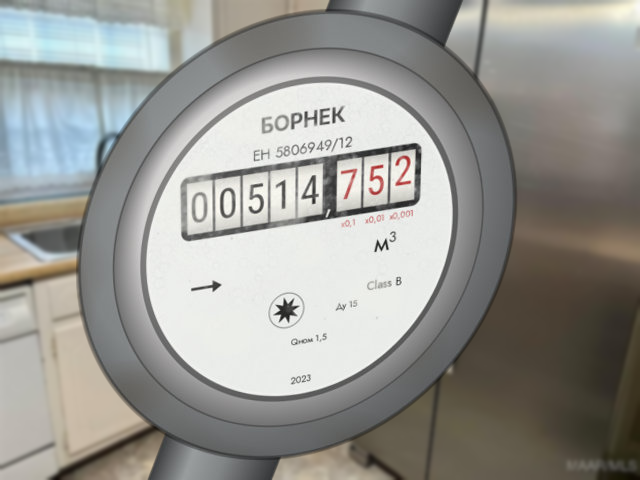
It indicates 514.752 m³
